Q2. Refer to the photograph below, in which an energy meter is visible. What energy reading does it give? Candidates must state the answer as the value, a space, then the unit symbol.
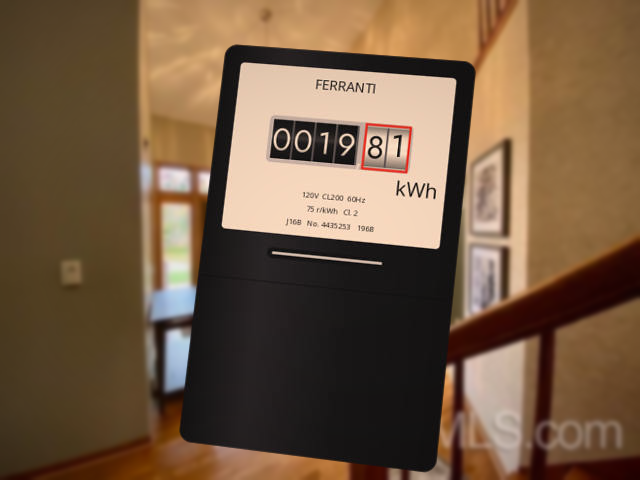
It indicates 19.81 kWh
